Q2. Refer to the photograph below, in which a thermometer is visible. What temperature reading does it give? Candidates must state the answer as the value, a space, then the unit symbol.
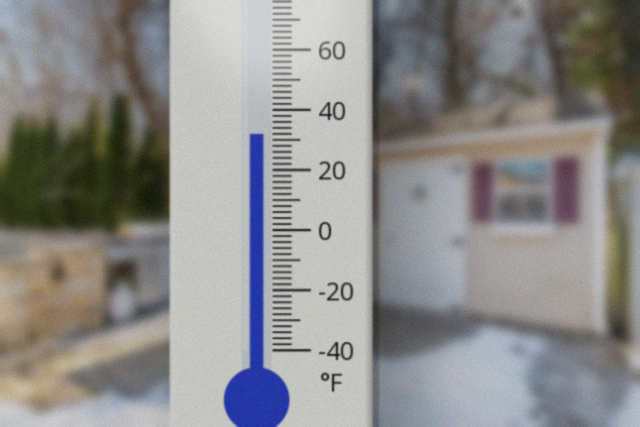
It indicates 32 °F
